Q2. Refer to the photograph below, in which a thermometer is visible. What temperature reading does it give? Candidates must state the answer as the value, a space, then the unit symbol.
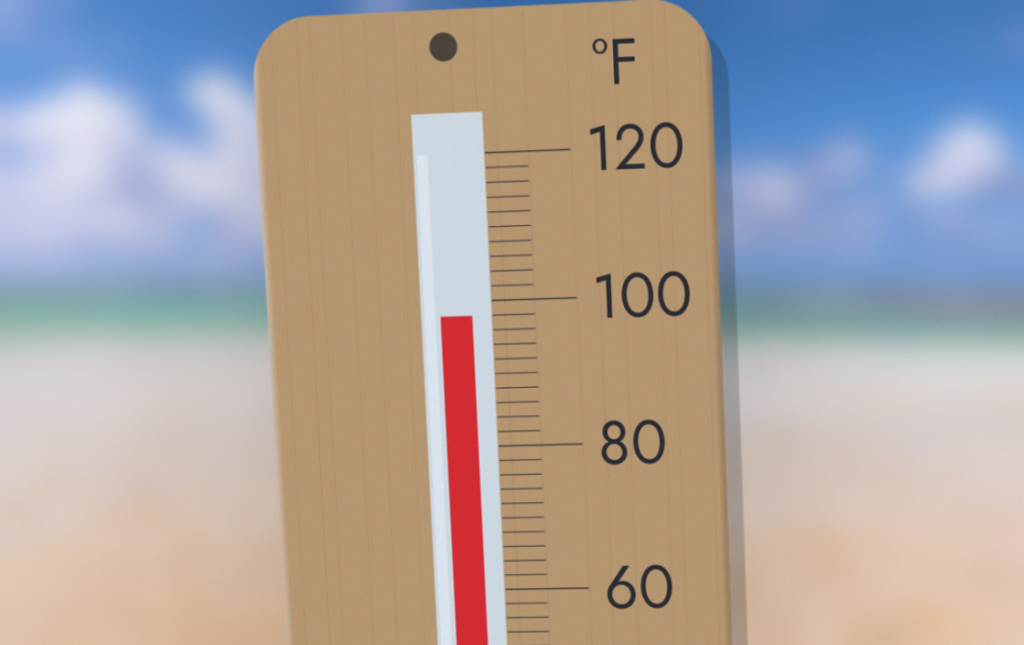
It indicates 98 °F
